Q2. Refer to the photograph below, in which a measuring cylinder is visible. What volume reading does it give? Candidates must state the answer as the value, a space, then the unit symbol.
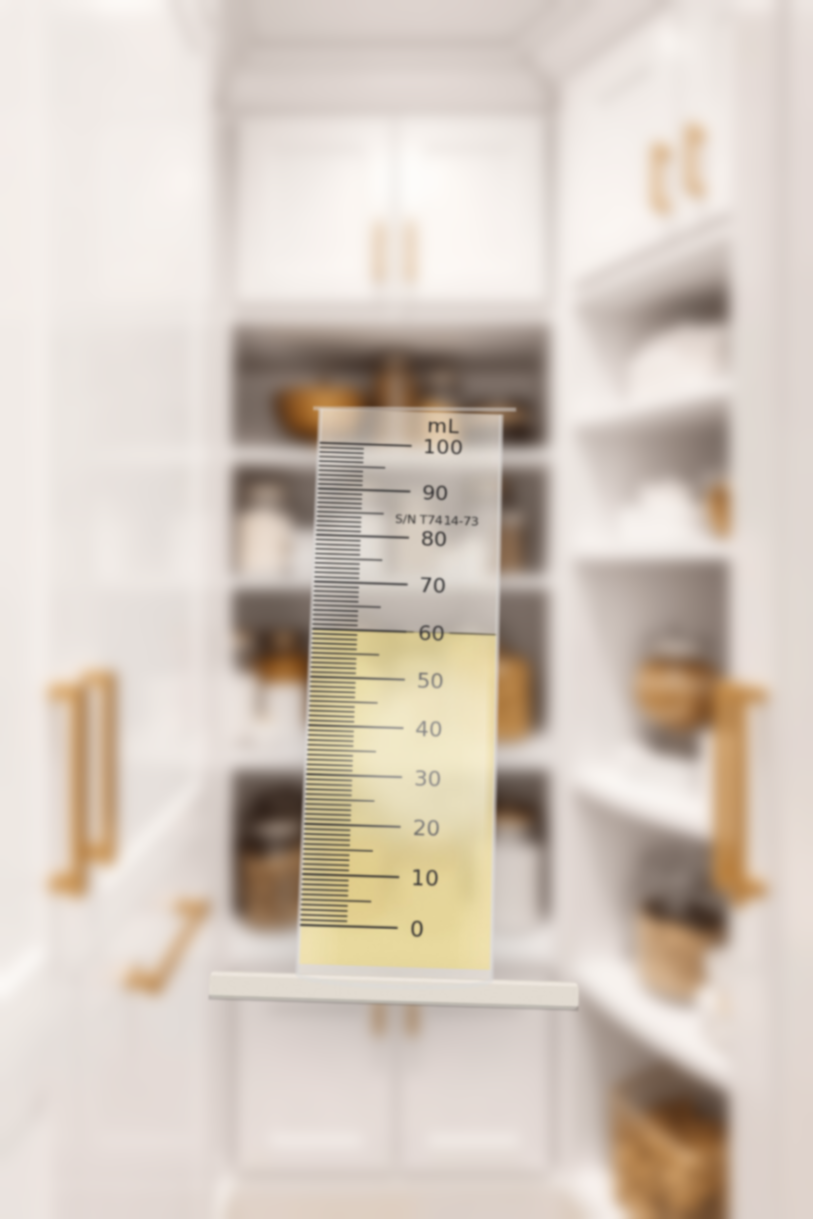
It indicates 60 mL
